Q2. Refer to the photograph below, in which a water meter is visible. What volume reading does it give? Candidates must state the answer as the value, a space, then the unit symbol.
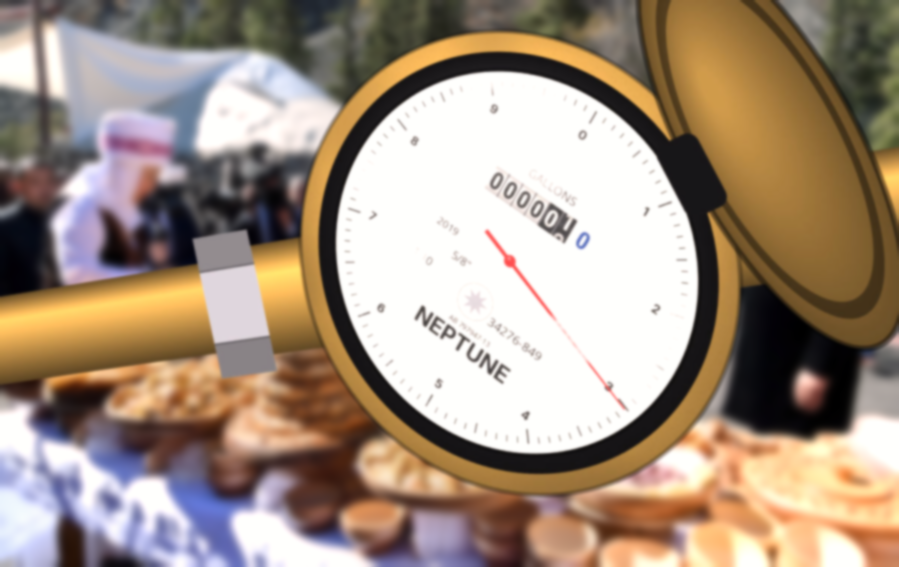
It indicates 13.0 gal
